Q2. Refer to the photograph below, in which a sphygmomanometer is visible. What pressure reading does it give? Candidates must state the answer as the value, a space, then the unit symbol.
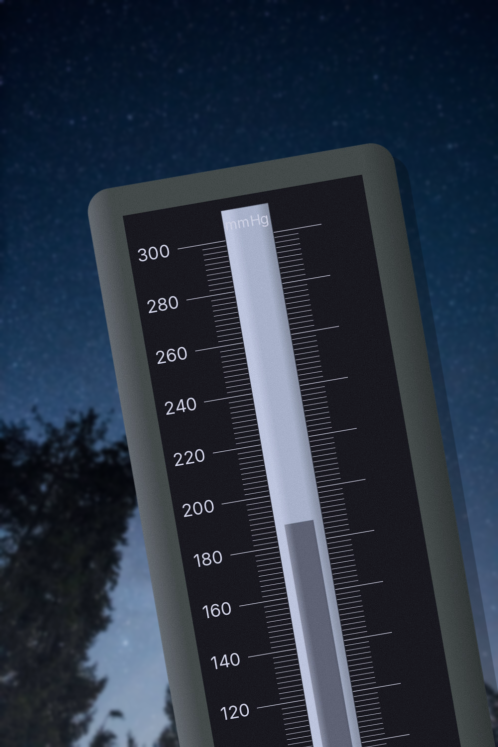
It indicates 188 mmHg
